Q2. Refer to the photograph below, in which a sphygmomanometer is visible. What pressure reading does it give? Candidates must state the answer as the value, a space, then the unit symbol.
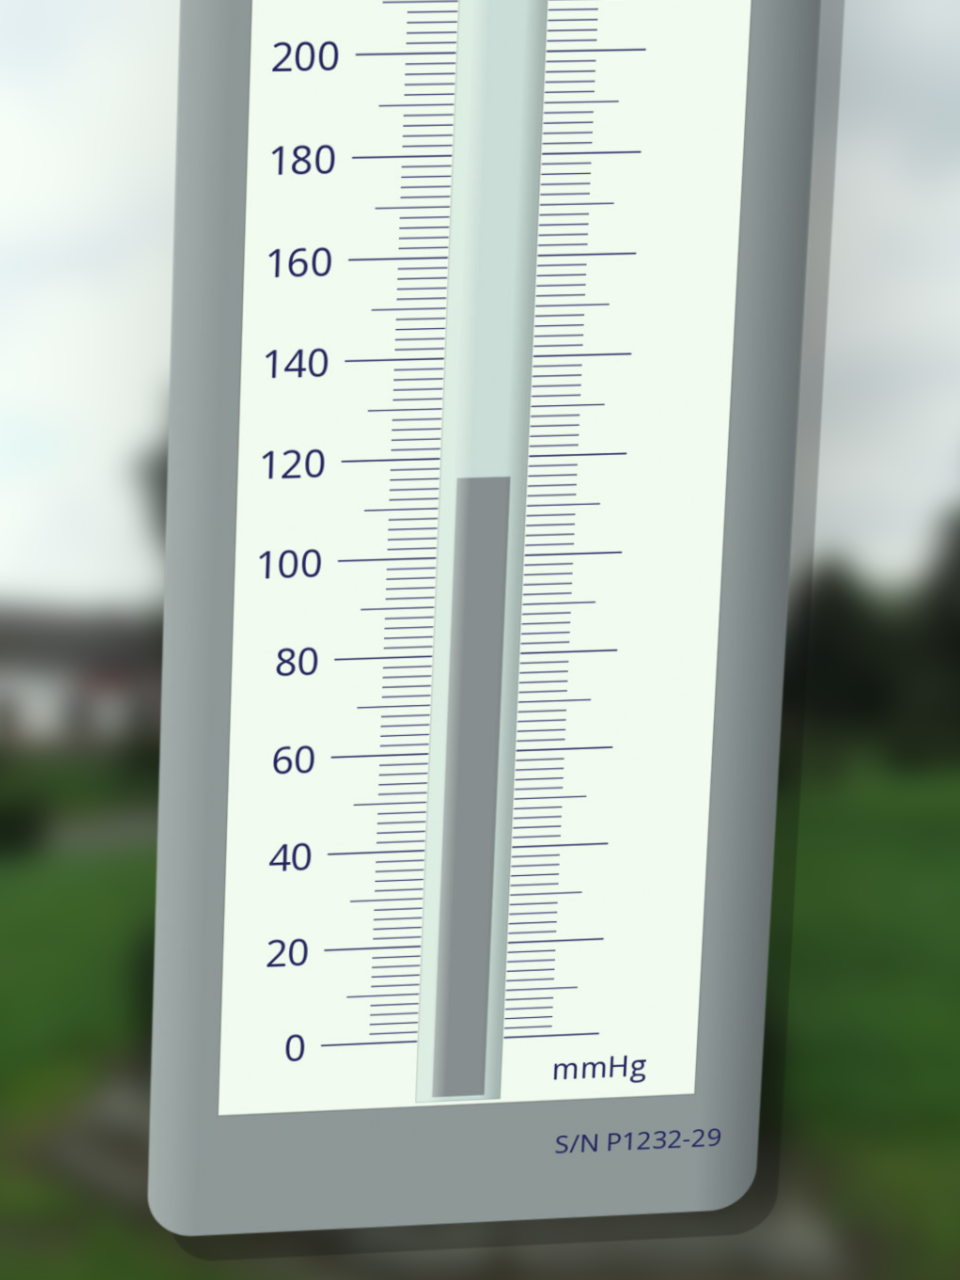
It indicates 116 mmHg
